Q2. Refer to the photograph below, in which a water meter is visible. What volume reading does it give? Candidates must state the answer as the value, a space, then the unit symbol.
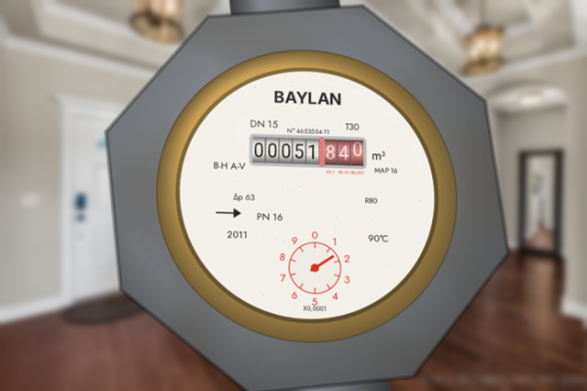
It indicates 51.8401 m³
